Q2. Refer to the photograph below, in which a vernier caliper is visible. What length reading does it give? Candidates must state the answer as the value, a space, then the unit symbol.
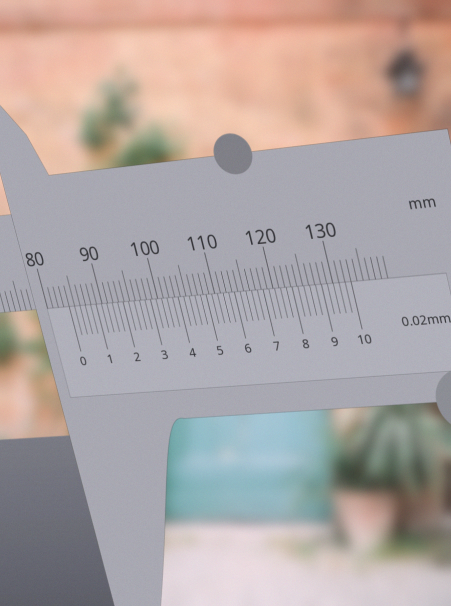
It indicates 84.0 mm
